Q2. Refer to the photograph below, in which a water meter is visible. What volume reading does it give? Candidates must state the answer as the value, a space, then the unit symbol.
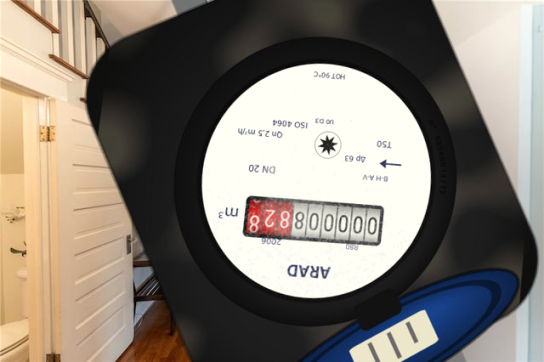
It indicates 8.828 m³
